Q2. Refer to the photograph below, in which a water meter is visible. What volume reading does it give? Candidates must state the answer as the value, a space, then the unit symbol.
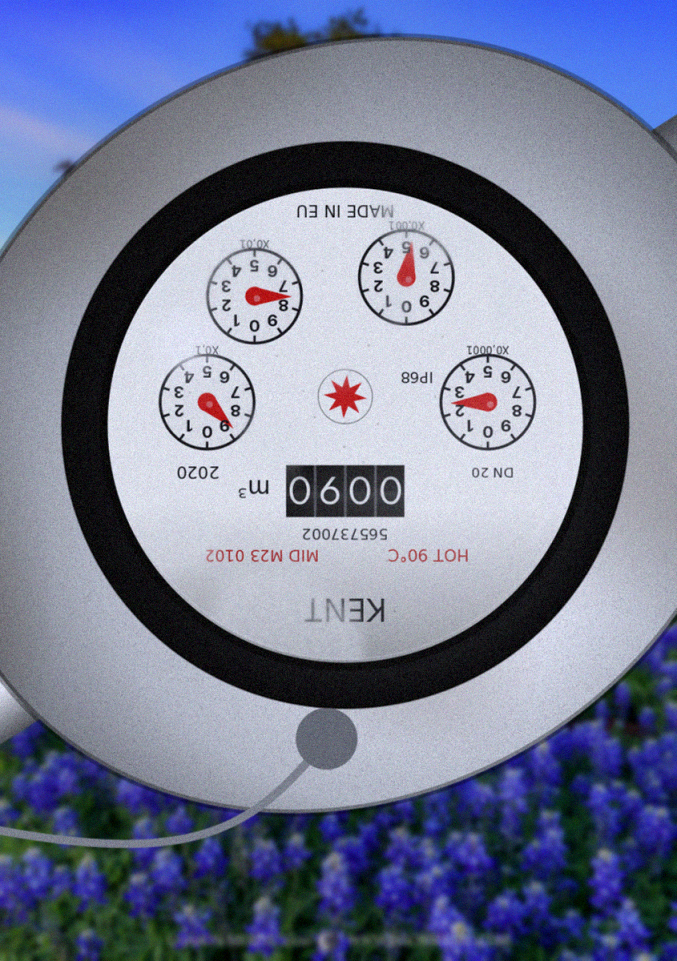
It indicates 90.8752 m³
